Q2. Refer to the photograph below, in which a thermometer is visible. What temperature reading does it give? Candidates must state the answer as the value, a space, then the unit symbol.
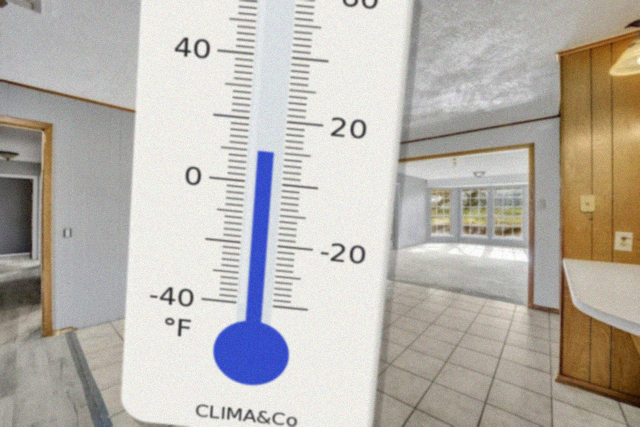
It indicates 10 °F
